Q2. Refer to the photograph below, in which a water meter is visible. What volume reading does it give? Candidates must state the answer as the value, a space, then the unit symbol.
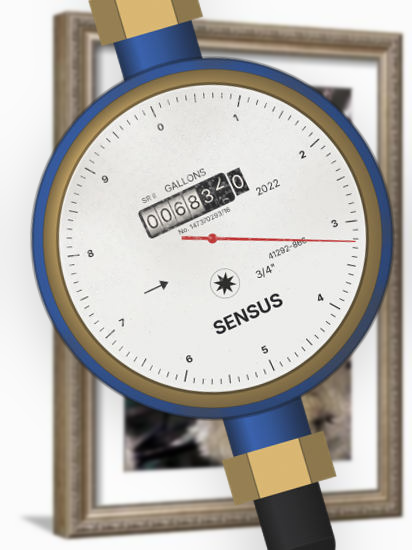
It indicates 68323.2 gal
